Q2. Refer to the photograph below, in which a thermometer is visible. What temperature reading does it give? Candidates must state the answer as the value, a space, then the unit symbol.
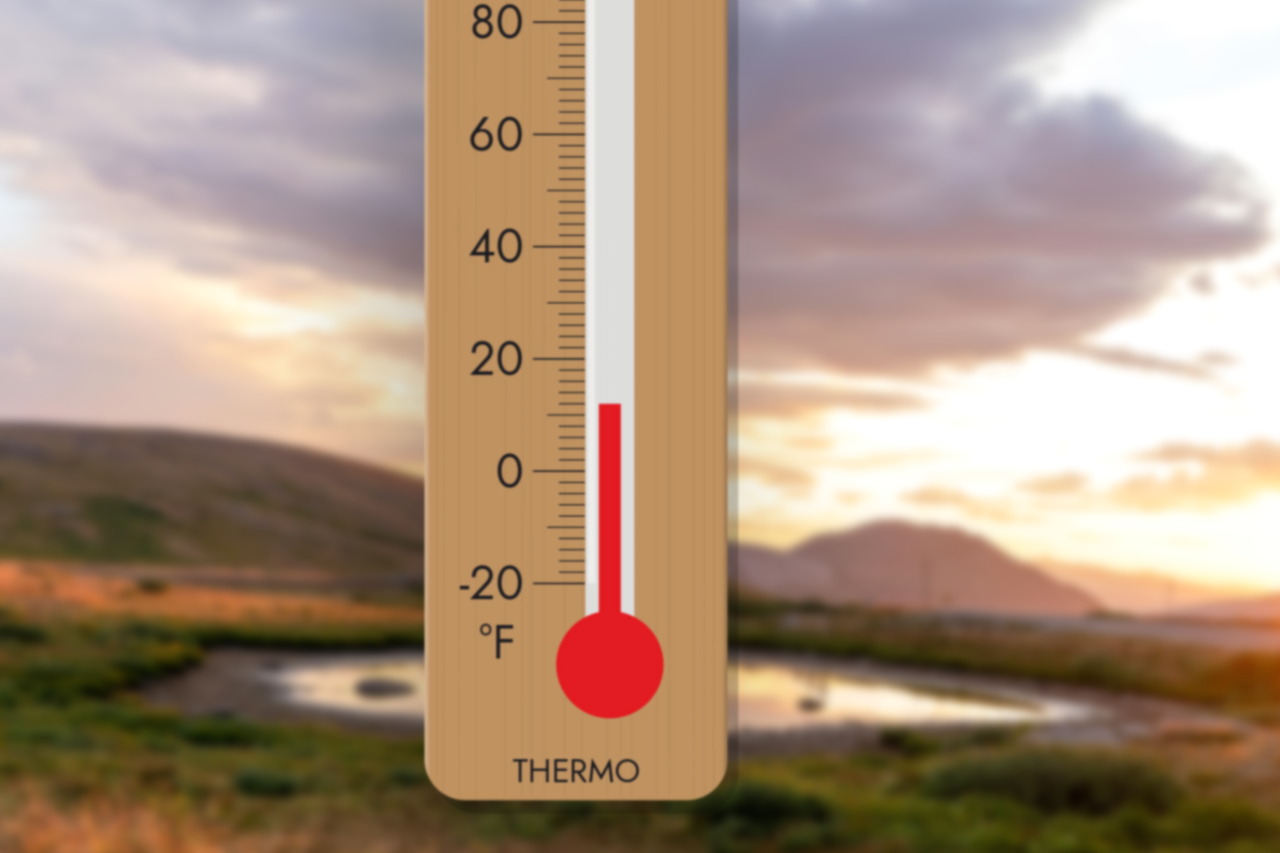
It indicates 12 °F
